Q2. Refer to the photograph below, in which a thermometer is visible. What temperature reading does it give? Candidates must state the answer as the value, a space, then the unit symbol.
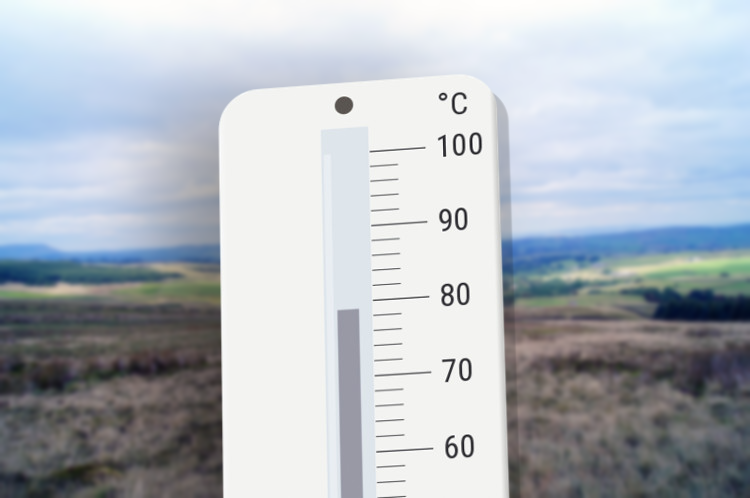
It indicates 79 °C
